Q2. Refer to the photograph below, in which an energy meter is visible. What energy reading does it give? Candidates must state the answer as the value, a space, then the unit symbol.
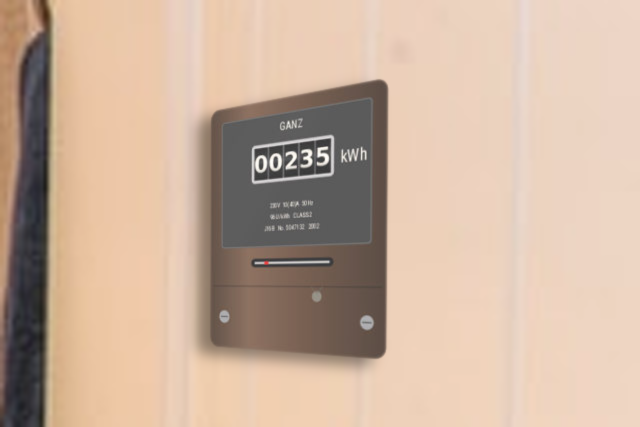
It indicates 235 kWh
